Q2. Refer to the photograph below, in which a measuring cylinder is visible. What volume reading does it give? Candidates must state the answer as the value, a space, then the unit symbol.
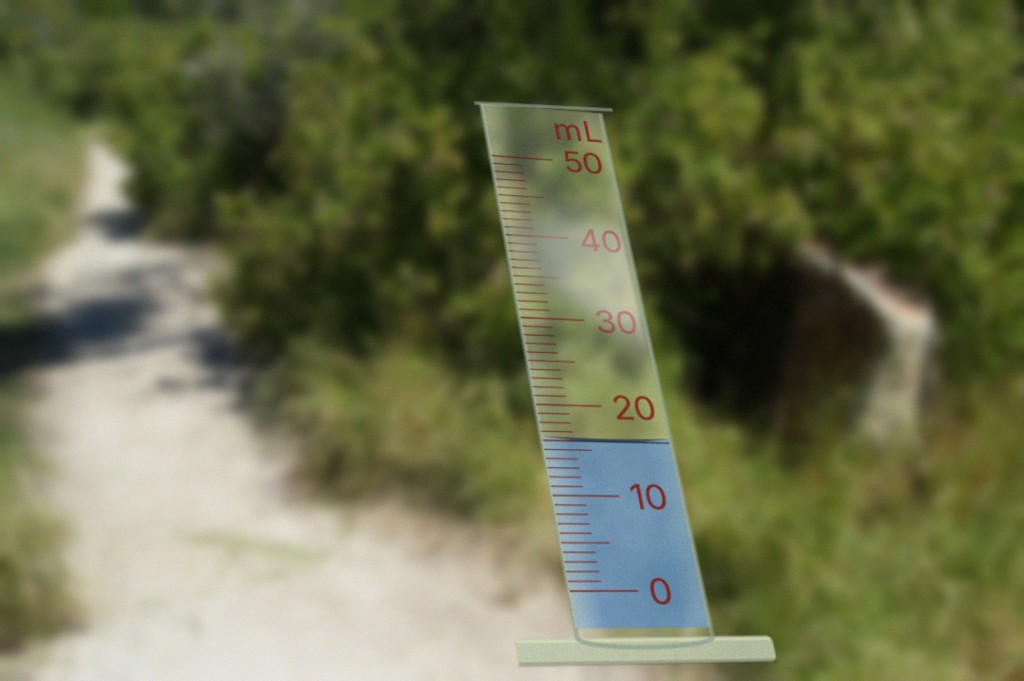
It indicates 16 mL
